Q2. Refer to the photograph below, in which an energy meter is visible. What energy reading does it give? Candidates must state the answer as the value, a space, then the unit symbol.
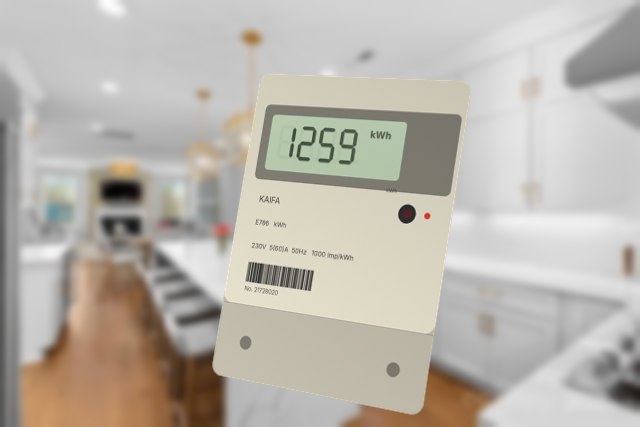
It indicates 1259 kWh
